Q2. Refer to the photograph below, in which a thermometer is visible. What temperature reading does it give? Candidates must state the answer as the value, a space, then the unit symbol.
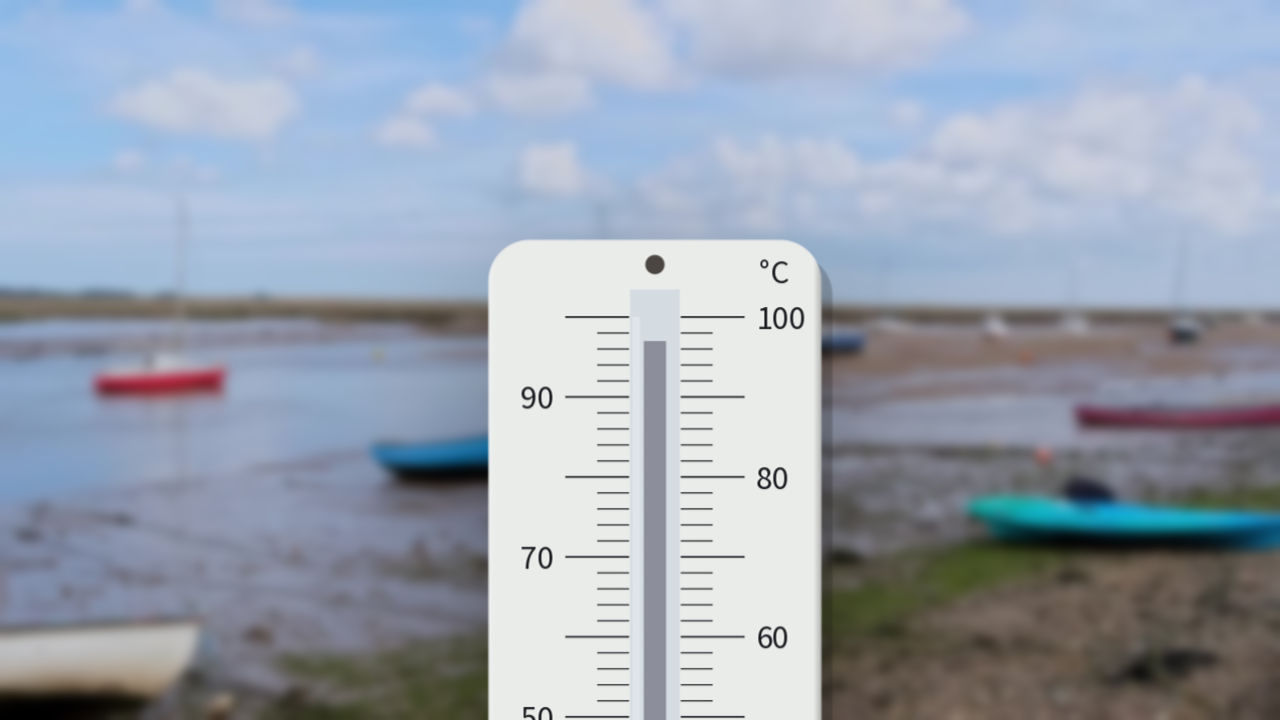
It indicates 97 °C
